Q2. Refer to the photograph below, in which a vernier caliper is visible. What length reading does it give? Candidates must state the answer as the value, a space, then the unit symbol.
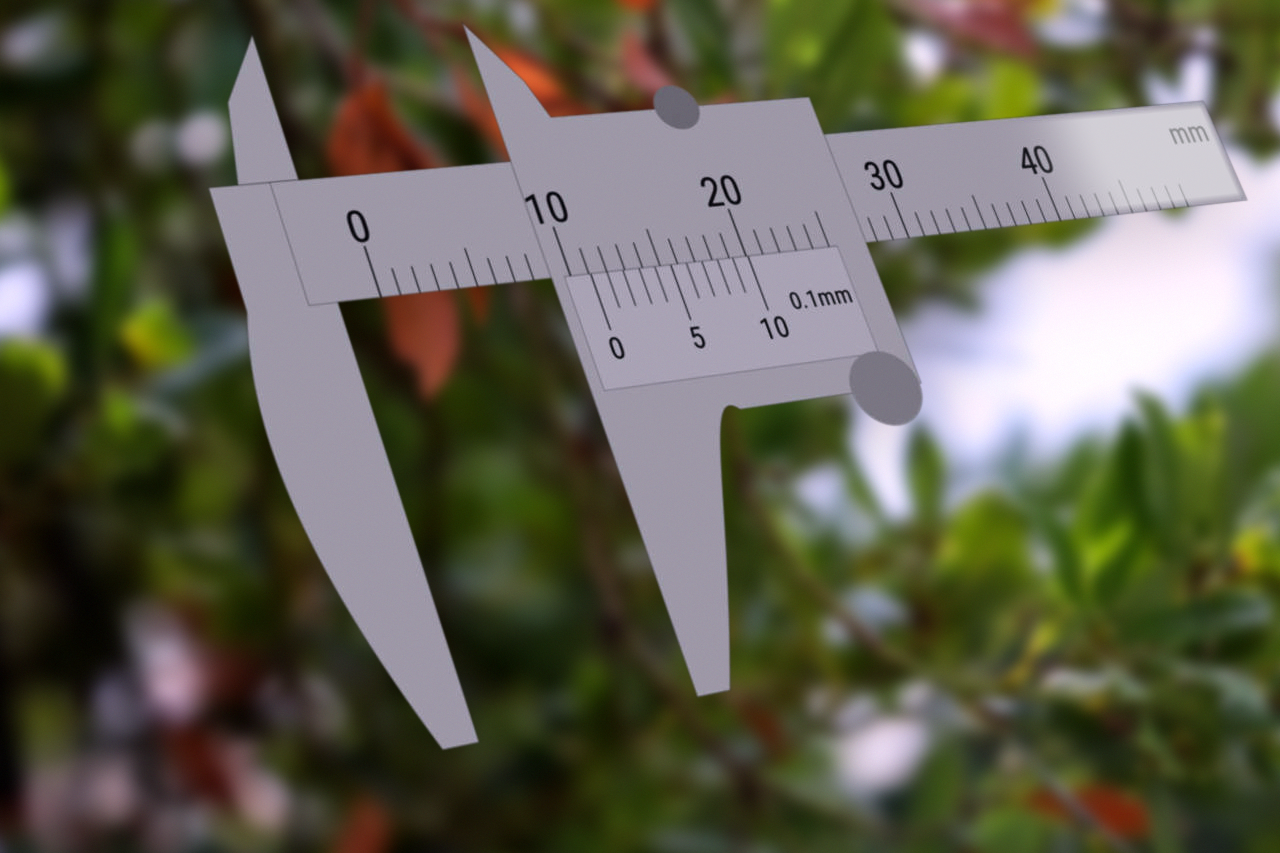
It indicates 11.1 mm
